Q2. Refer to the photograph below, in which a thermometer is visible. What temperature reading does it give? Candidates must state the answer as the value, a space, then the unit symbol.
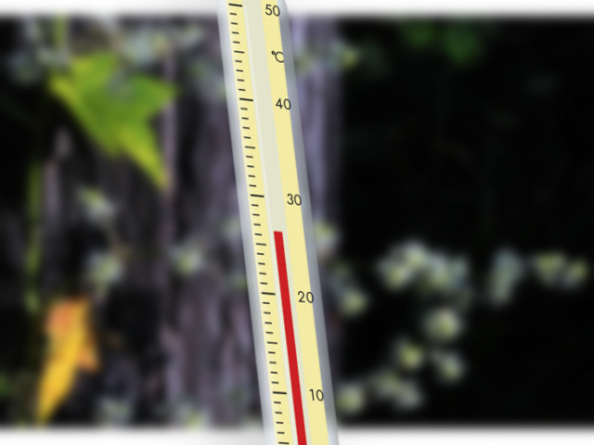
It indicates 26.5 °C
